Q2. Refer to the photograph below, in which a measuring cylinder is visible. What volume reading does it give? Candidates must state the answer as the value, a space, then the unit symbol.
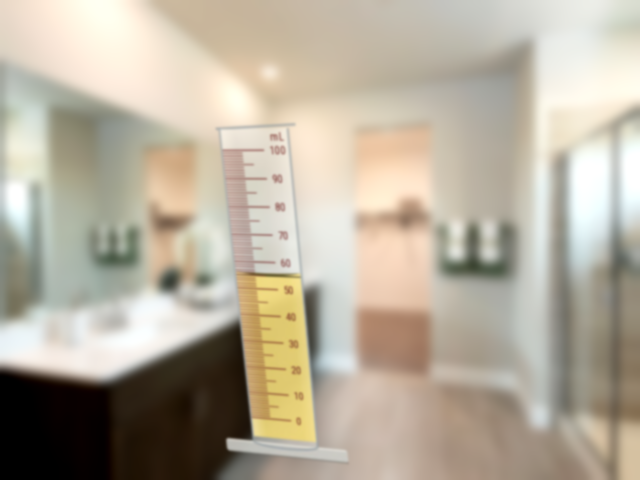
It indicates 55 mL
